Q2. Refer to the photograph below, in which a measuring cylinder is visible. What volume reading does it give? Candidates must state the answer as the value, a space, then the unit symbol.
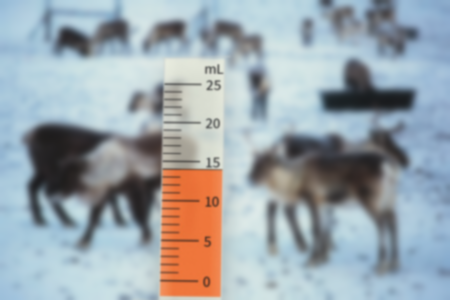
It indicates 14 mL
